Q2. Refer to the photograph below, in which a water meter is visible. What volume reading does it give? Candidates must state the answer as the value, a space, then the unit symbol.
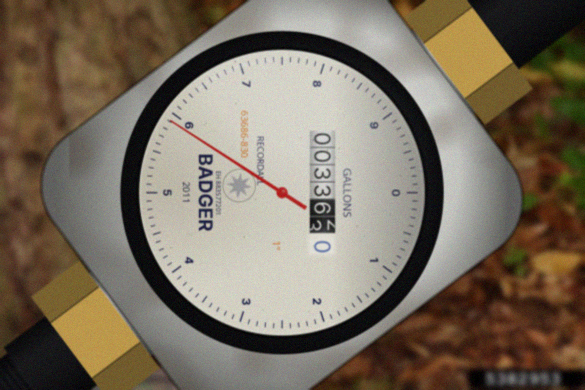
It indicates 33625.9 gal
